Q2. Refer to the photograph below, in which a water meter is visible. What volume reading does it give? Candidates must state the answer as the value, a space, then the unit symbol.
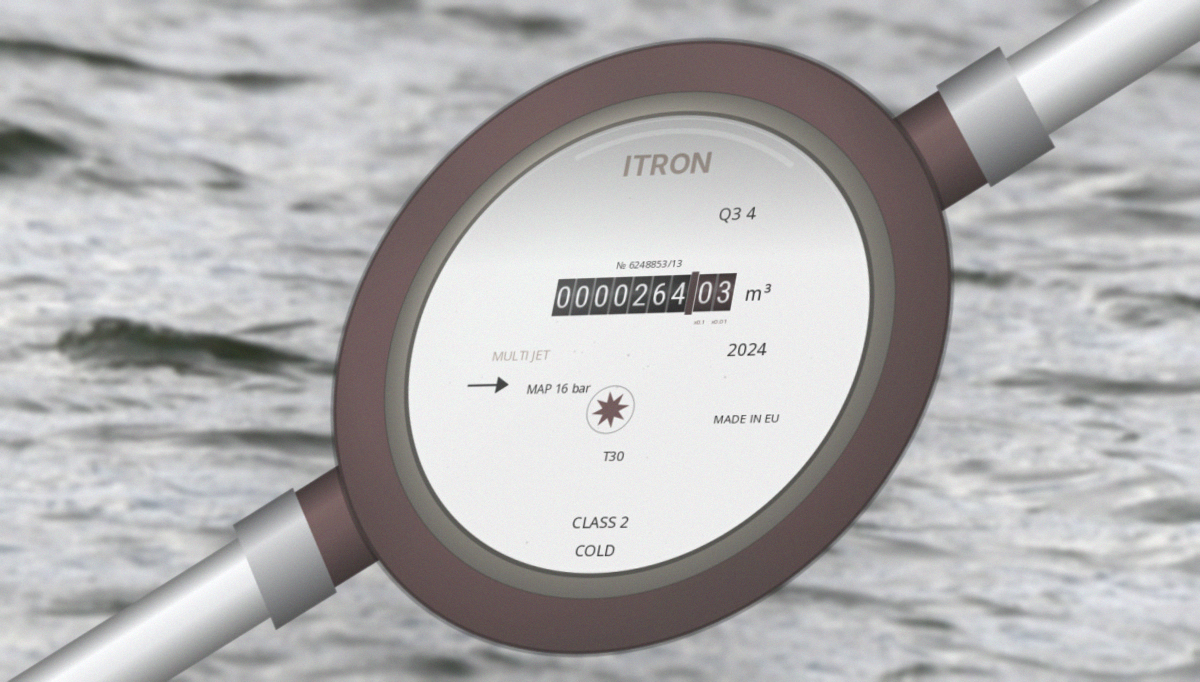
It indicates 264.03 m³
